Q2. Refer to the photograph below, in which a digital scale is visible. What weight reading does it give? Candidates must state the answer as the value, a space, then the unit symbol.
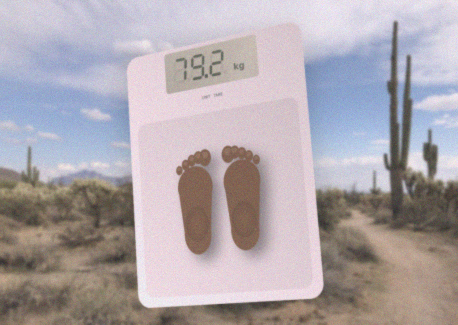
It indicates 79.2 kg
